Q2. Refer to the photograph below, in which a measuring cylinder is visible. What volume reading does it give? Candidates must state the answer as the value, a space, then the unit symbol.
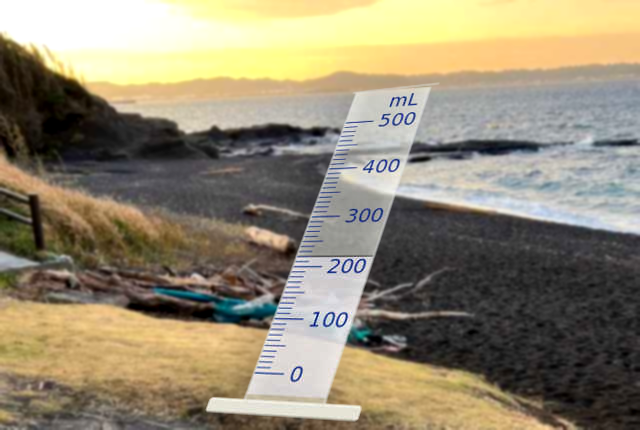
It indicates 220 mL
